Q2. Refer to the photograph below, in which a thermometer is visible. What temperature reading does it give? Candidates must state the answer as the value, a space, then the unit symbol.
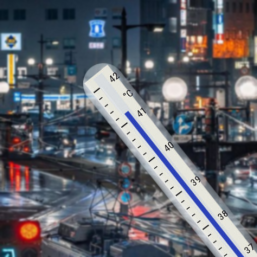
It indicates 41.2 °C
